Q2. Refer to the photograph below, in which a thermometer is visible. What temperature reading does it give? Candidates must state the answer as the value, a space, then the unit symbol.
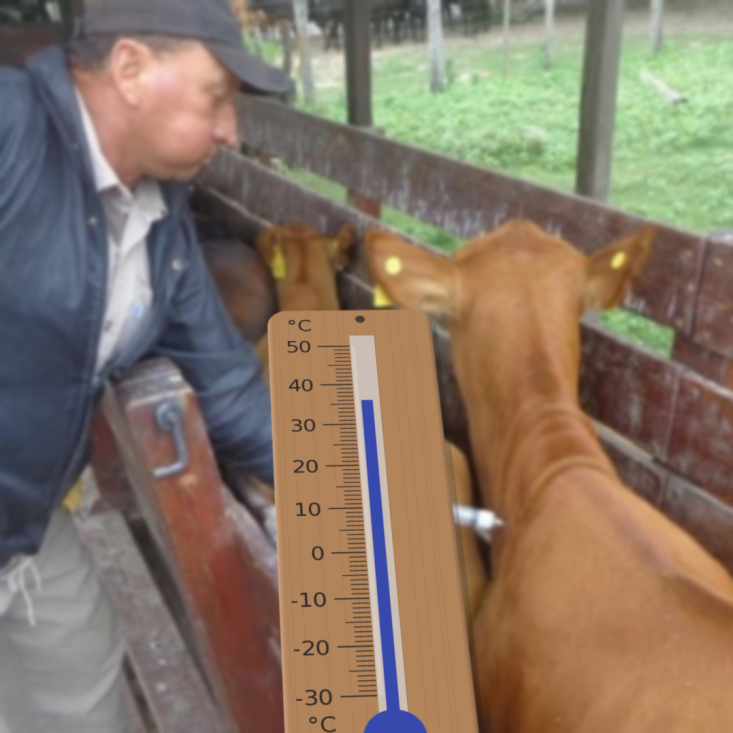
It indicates 36 °C
